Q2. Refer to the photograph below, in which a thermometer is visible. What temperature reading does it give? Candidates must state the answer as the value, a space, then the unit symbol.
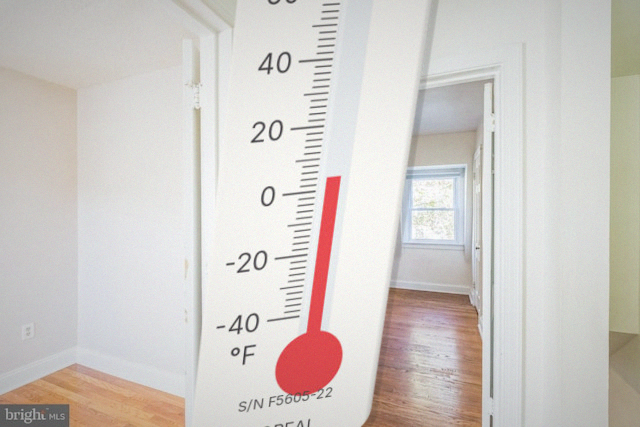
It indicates 4 °F
